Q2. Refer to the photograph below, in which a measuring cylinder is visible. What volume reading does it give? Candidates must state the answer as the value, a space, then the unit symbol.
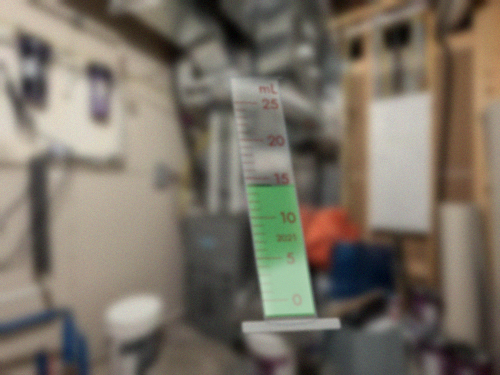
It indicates 14 mL
